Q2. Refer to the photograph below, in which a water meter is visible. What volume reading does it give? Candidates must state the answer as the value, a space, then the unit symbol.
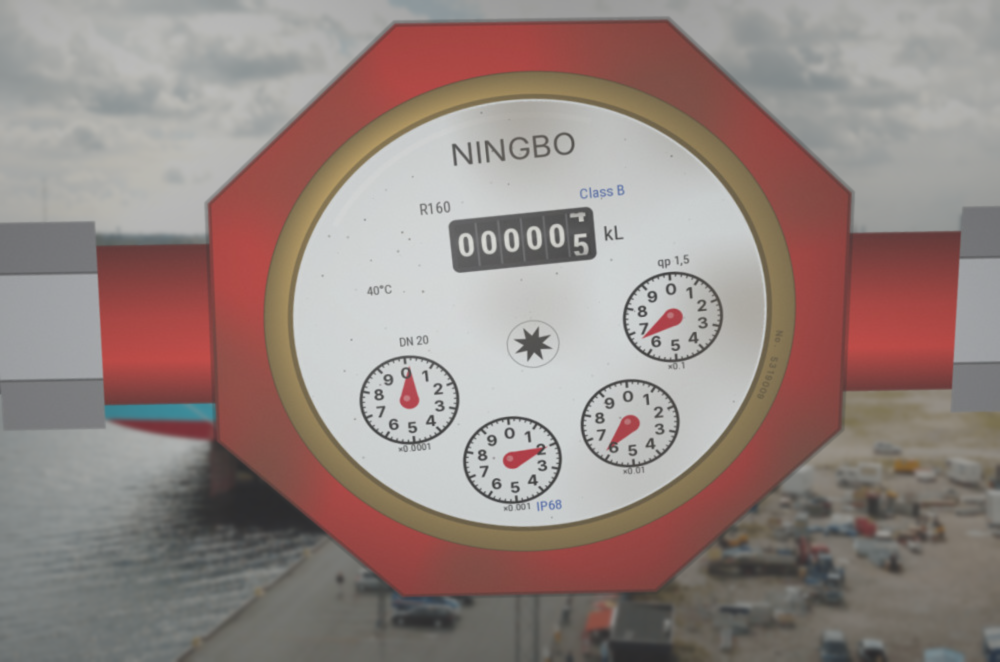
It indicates 4.6620 kL
